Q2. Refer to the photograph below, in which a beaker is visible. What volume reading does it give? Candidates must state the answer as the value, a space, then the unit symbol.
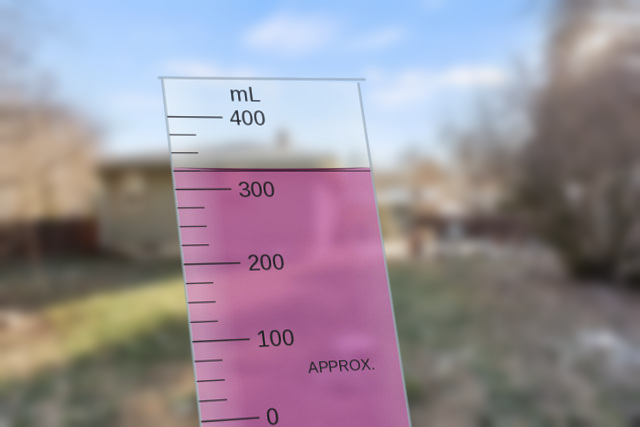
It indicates 325 mL
